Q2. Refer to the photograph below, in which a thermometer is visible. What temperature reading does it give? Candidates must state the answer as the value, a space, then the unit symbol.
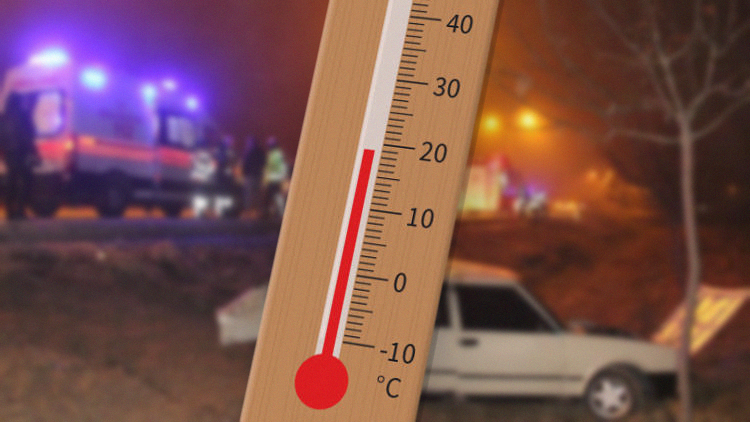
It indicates 19 °C
